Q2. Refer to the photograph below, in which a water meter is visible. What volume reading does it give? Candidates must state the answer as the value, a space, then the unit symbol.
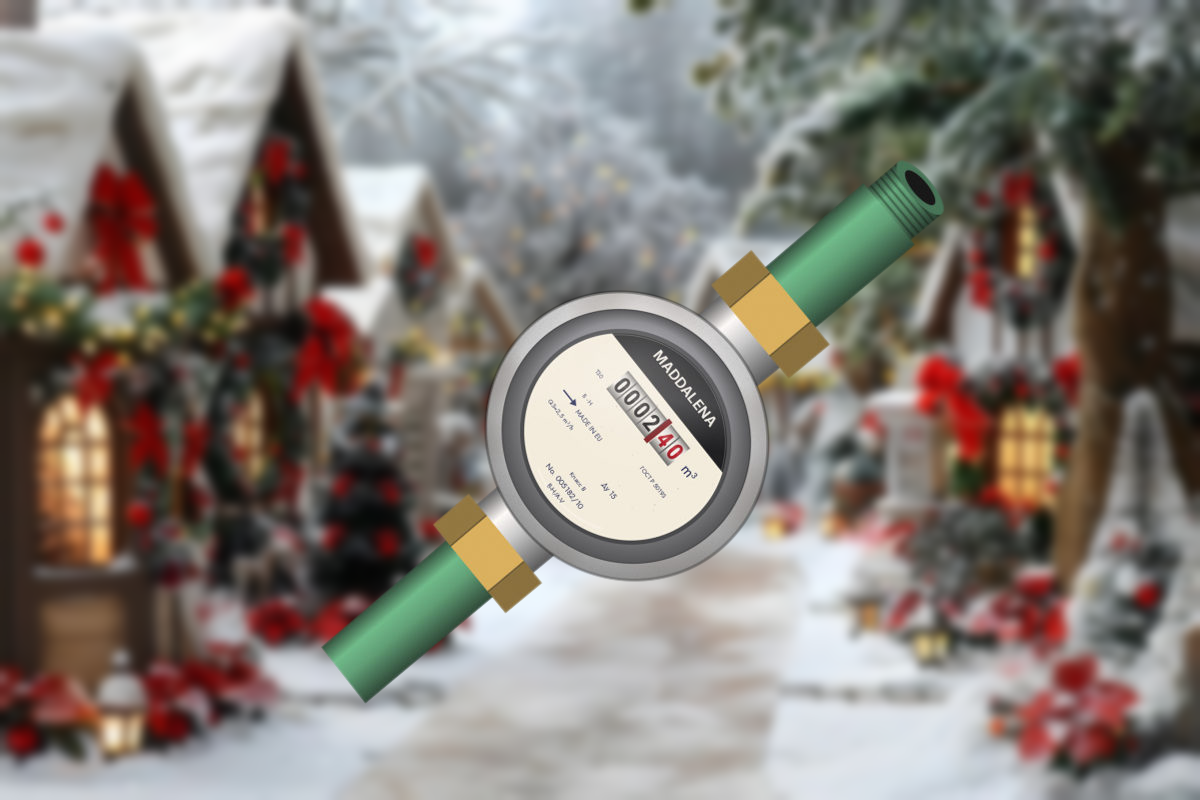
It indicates 2.40 m³
